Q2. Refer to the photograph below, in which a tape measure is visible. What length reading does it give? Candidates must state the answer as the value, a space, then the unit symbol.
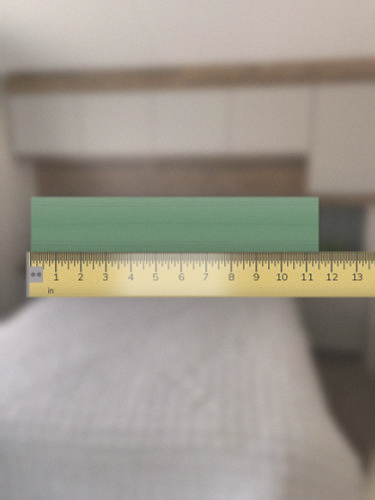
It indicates 11.5 in
